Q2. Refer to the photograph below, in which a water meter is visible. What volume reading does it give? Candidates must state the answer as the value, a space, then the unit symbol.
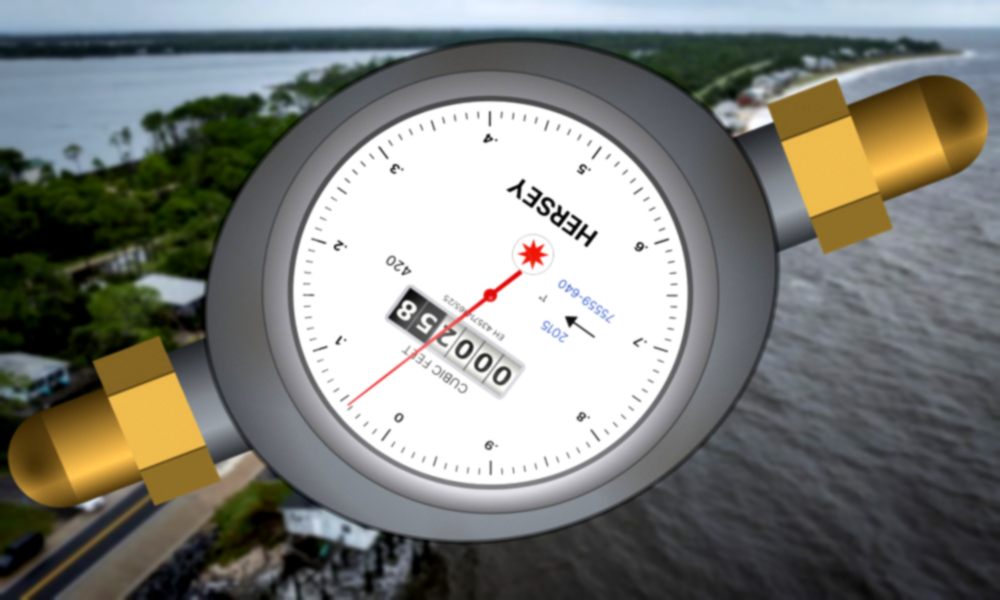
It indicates 258.04 ft³
